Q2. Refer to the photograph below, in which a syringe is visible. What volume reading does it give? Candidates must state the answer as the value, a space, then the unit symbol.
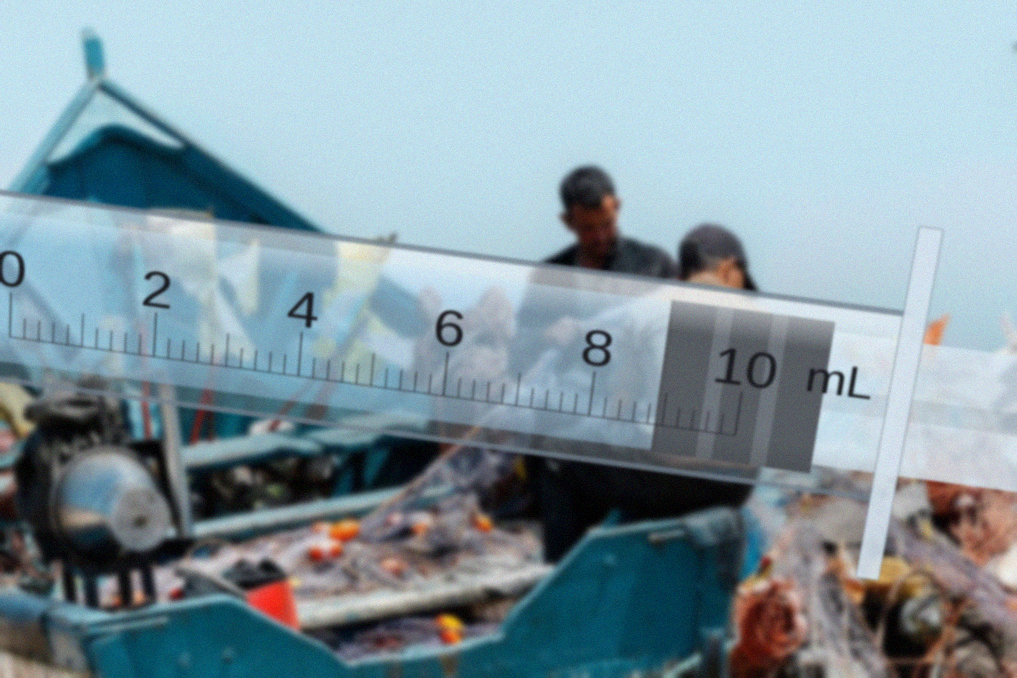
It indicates 8.9 mL
